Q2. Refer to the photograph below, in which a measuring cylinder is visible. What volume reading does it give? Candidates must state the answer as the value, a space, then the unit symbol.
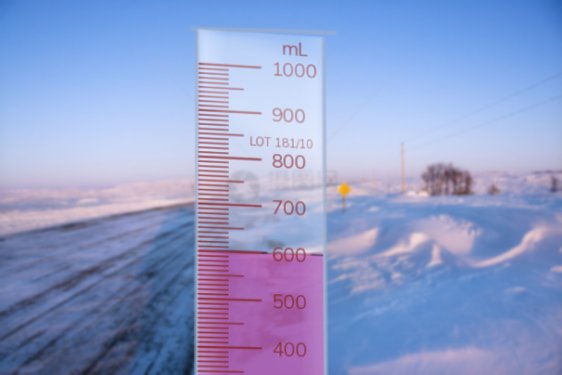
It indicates 600 mL
